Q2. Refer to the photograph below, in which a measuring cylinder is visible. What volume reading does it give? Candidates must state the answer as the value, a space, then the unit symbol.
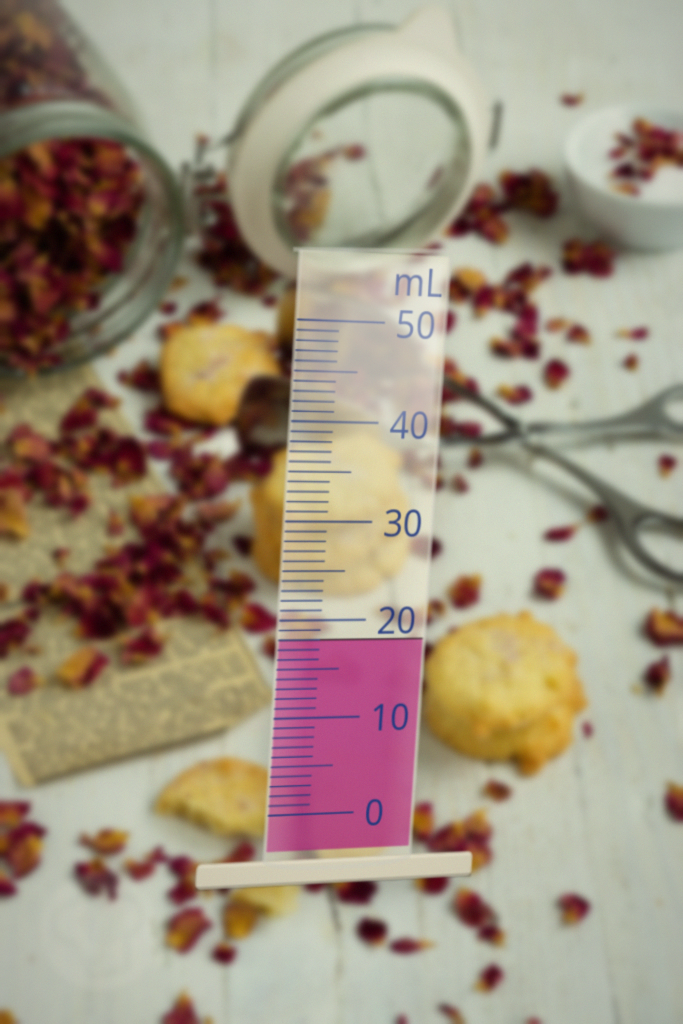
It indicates 18 mL
